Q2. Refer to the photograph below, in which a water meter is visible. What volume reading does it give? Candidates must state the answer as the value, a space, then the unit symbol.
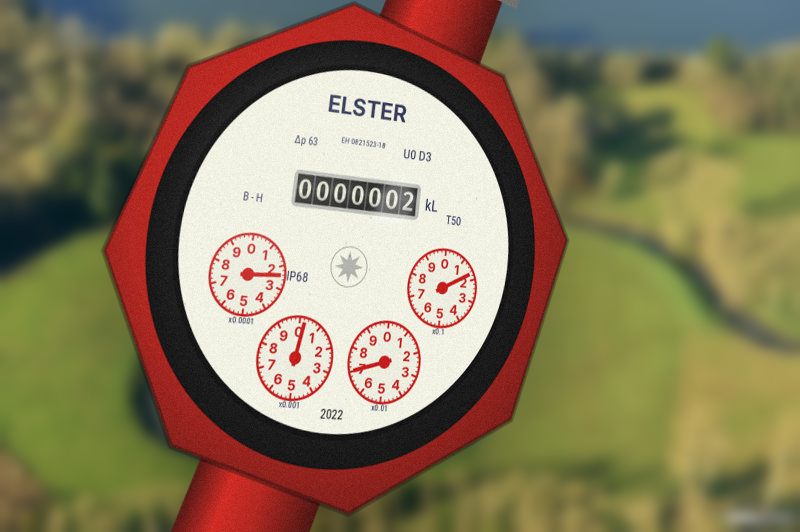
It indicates 2.1702 kL
